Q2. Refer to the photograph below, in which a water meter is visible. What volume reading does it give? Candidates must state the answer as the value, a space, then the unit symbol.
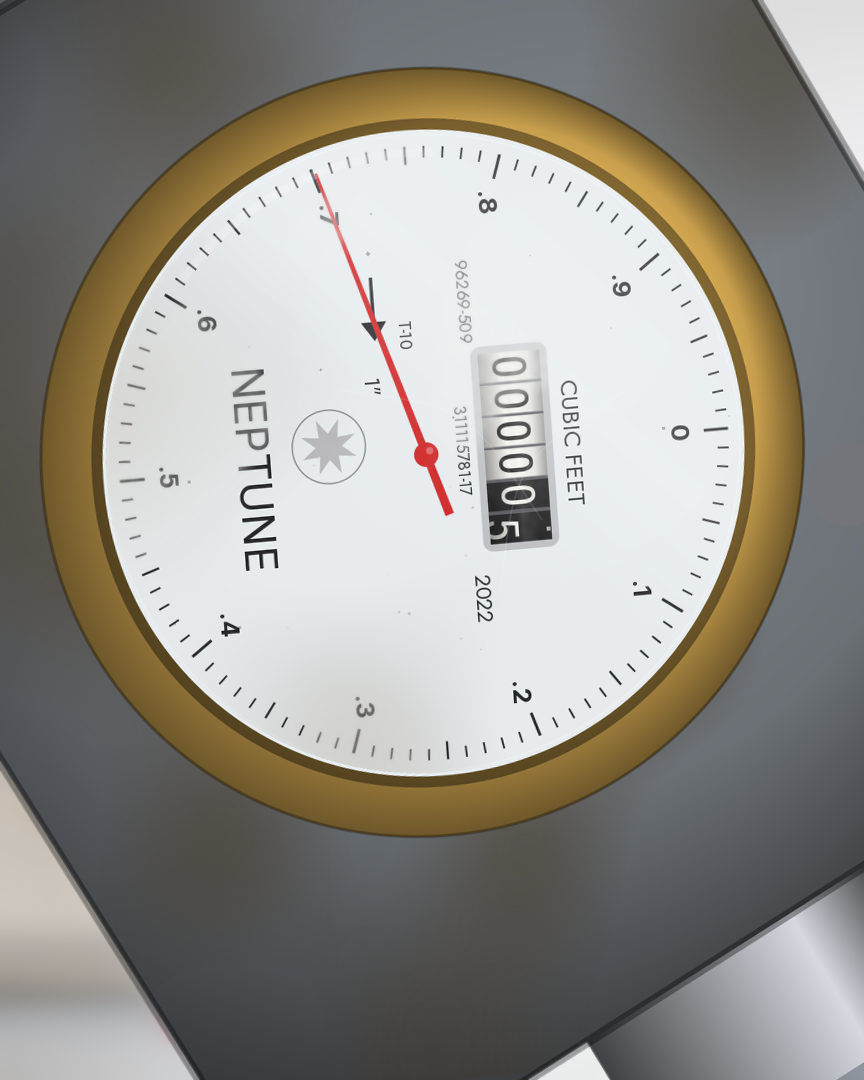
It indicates 4.70 ft³
